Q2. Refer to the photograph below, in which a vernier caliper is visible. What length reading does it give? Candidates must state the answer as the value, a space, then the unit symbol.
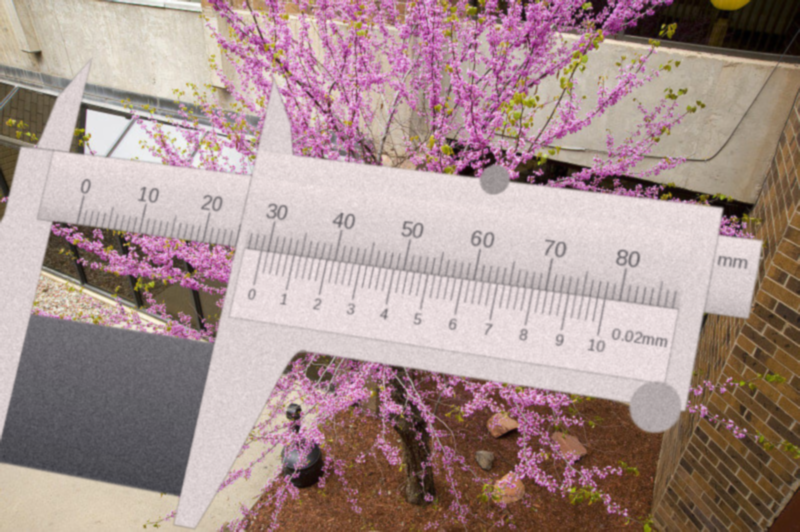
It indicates 29.0 mm
